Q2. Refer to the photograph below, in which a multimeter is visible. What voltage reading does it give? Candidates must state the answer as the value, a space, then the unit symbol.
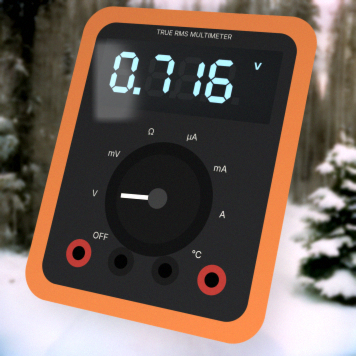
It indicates 0.716 V
